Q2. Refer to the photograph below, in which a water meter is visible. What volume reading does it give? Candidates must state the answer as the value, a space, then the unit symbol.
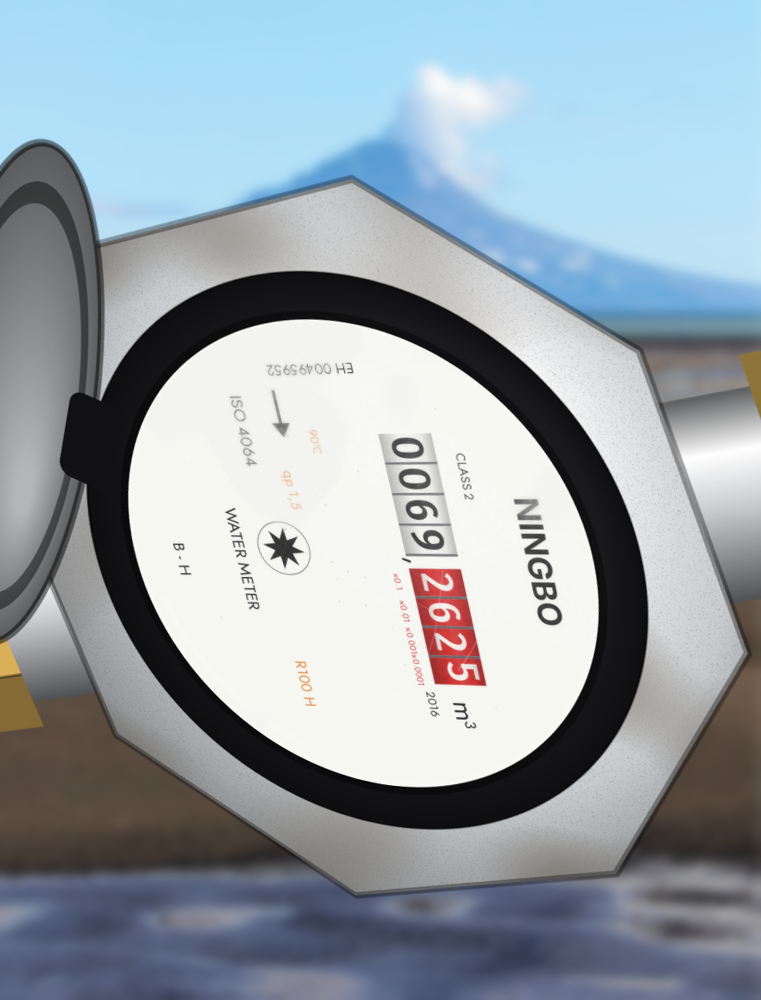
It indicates 69.2625 m³
